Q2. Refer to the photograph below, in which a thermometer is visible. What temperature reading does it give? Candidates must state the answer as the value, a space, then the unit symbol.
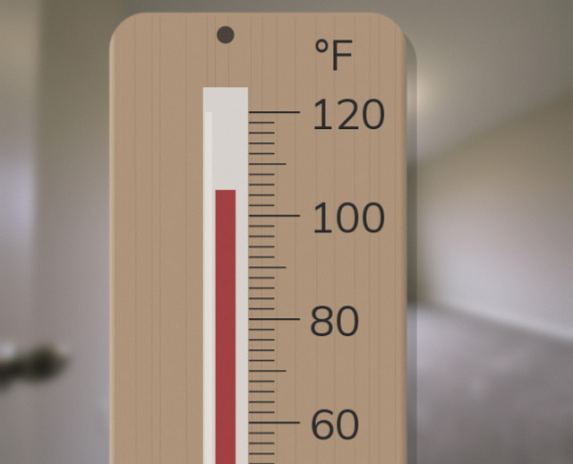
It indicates 105 °F
